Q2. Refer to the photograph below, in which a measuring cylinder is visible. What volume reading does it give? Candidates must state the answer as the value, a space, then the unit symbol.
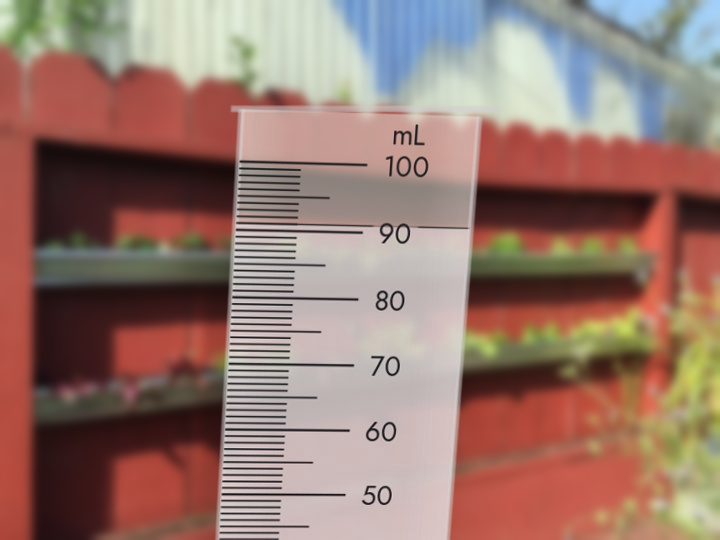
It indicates 91 mL
